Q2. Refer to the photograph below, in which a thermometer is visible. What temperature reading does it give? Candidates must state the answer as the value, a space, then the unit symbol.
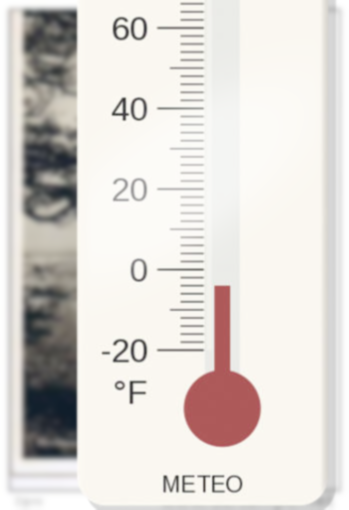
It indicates -4 °F
